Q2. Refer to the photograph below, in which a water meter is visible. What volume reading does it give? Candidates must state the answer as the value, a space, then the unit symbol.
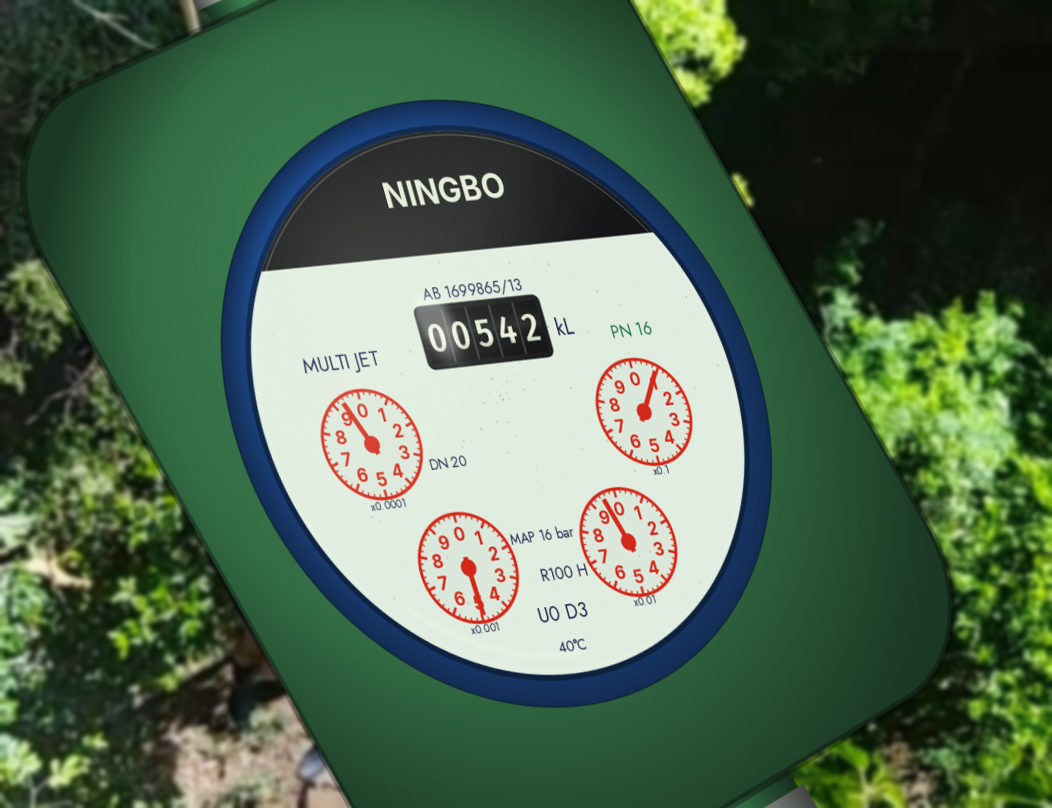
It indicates 542.0949 kL
